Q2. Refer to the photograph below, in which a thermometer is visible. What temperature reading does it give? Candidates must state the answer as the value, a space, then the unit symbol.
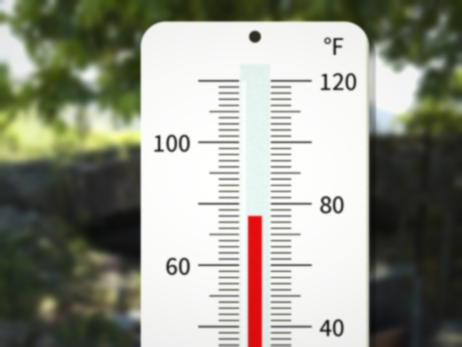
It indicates 76 °F
